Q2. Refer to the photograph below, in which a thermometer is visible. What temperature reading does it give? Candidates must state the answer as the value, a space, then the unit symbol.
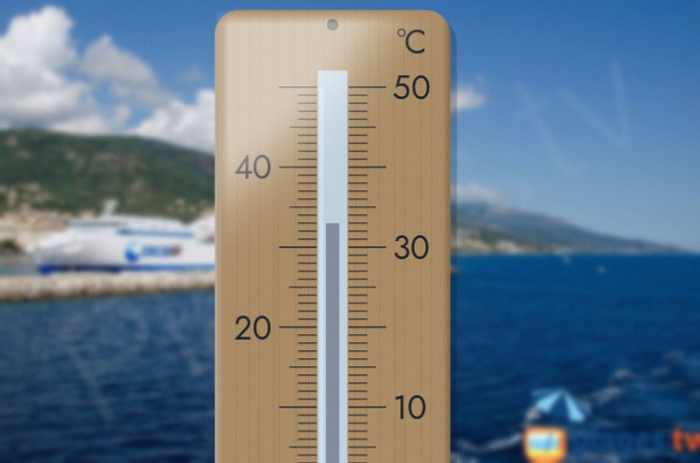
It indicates 33 °C
